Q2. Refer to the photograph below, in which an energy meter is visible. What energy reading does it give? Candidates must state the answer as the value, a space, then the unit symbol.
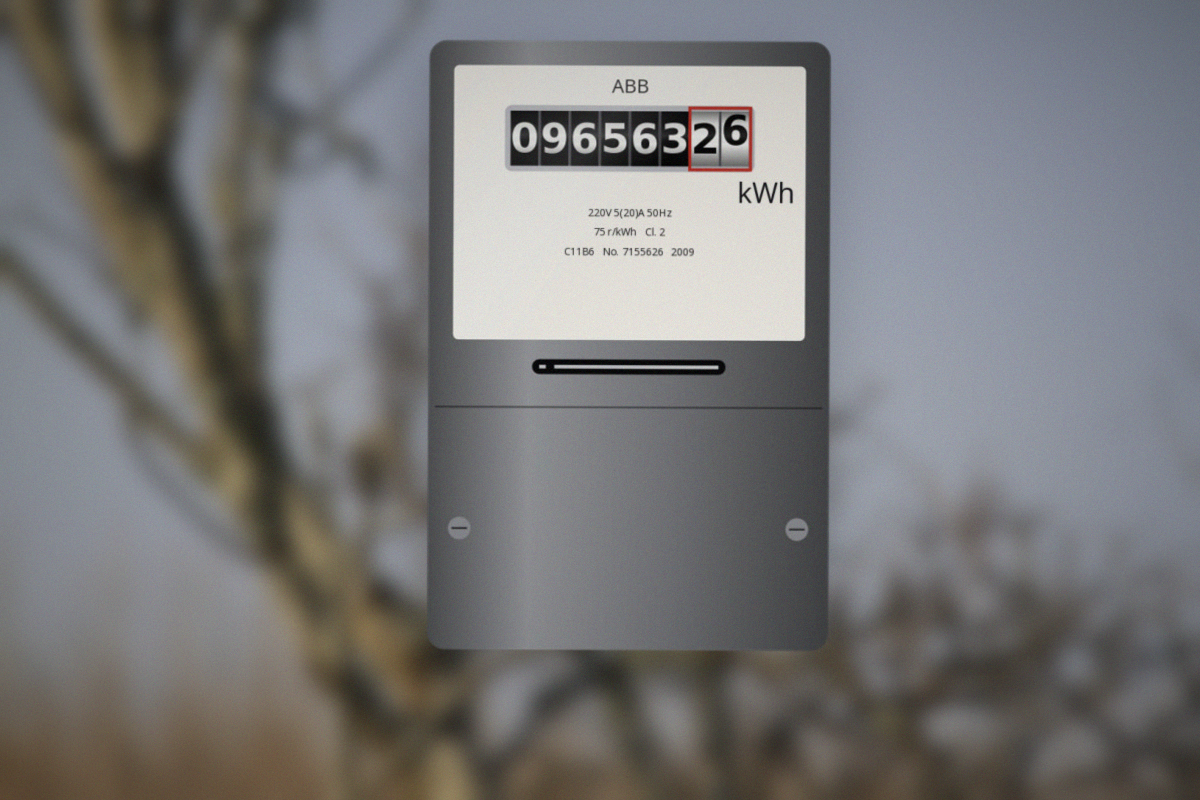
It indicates 96563.26 kWh
